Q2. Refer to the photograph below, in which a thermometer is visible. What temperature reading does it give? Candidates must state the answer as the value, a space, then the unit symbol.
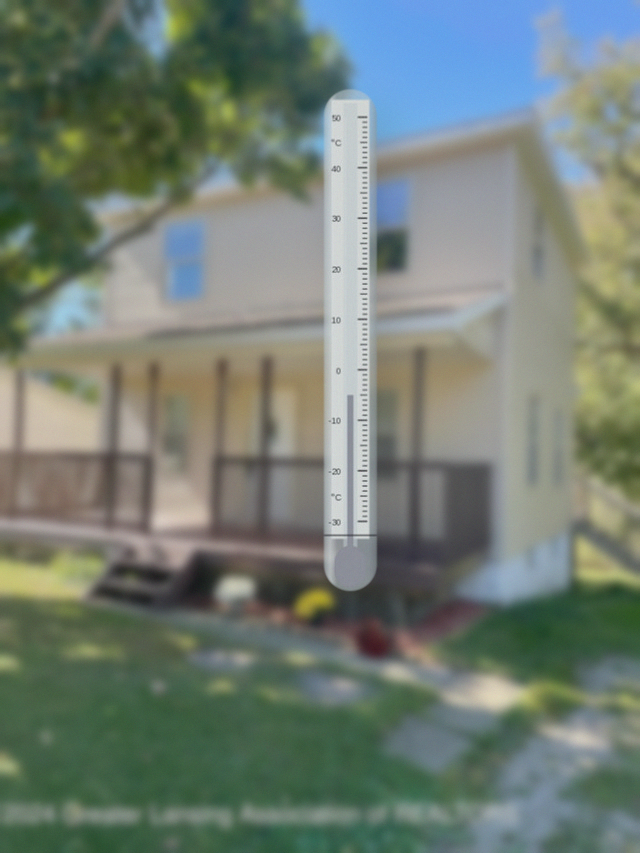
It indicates -5 °C
